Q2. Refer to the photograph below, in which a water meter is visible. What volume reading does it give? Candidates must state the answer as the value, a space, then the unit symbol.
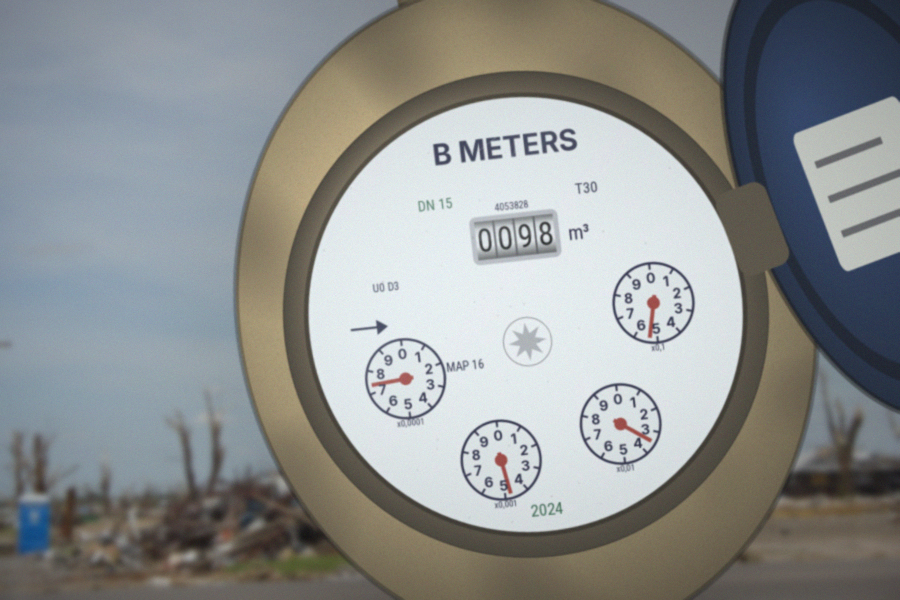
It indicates 98.5347 m³
